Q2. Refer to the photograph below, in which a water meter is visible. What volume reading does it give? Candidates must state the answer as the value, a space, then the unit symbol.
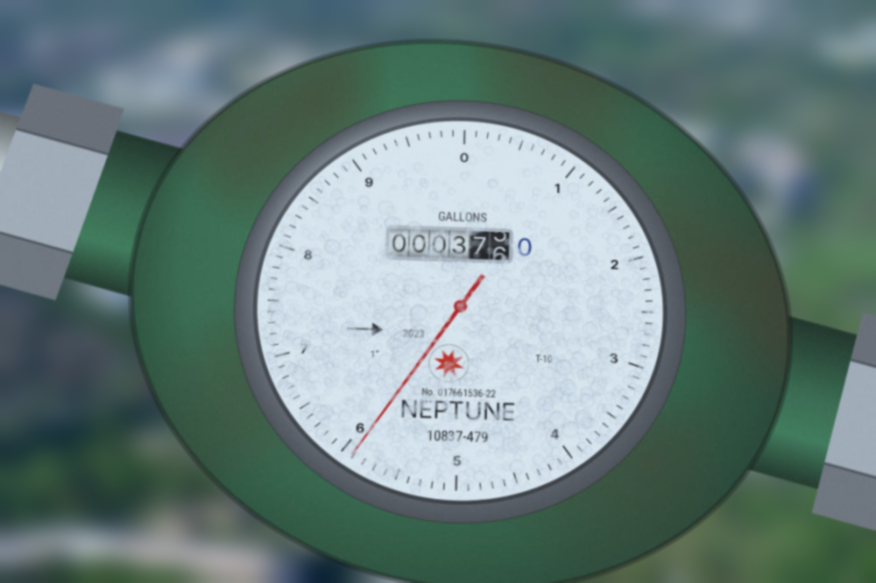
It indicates 3755.9 gal
